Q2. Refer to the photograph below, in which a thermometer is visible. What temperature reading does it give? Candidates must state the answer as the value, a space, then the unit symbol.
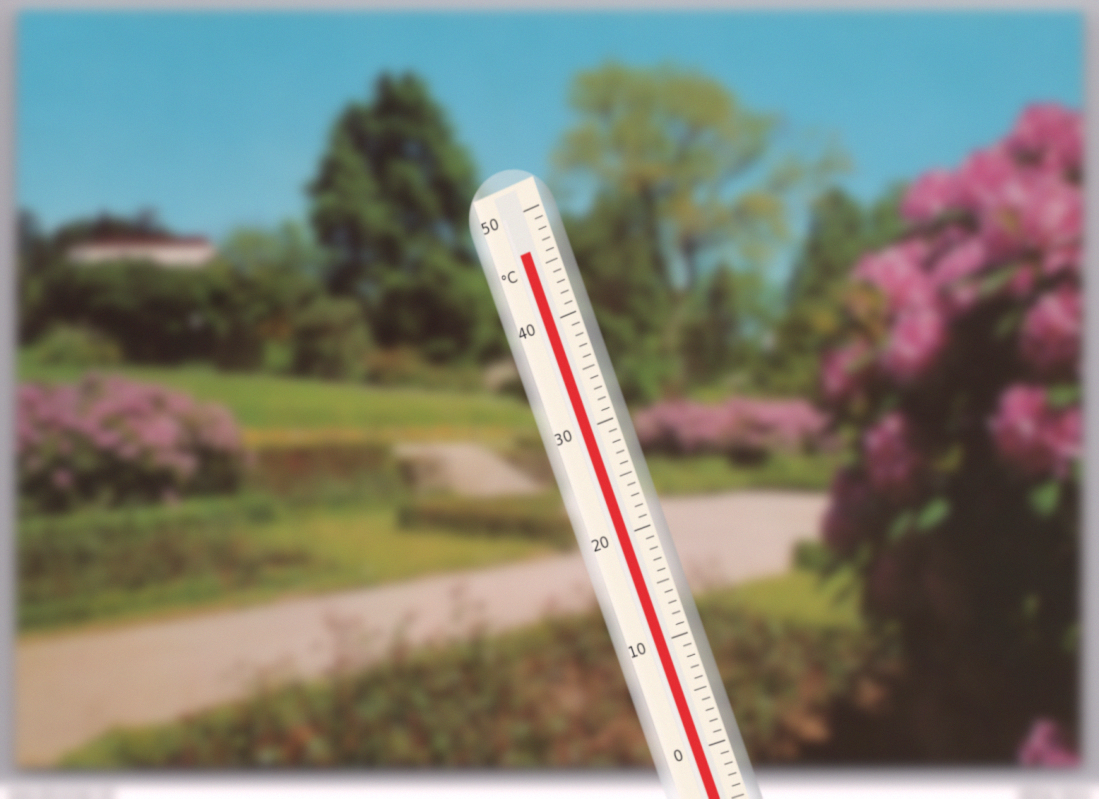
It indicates 46.5 °C
